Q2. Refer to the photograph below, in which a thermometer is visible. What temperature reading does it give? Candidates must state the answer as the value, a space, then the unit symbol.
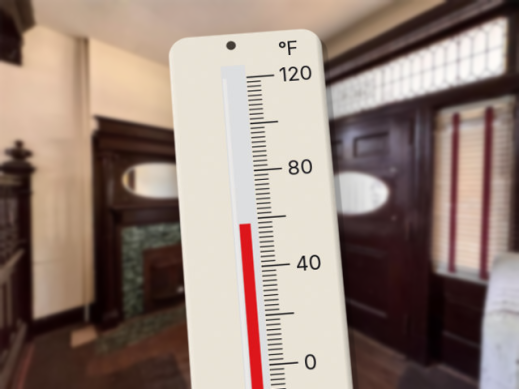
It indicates 58 °F
